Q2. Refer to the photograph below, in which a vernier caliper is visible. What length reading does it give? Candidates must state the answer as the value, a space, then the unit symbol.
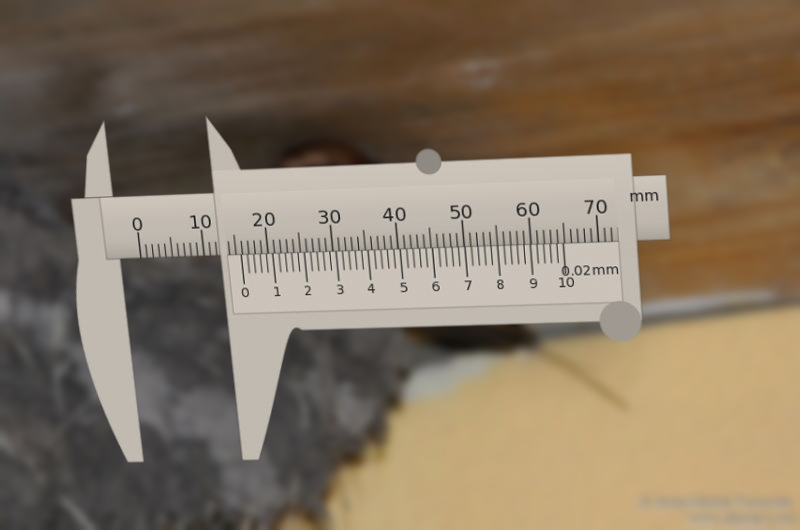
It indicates 15.8 mm
